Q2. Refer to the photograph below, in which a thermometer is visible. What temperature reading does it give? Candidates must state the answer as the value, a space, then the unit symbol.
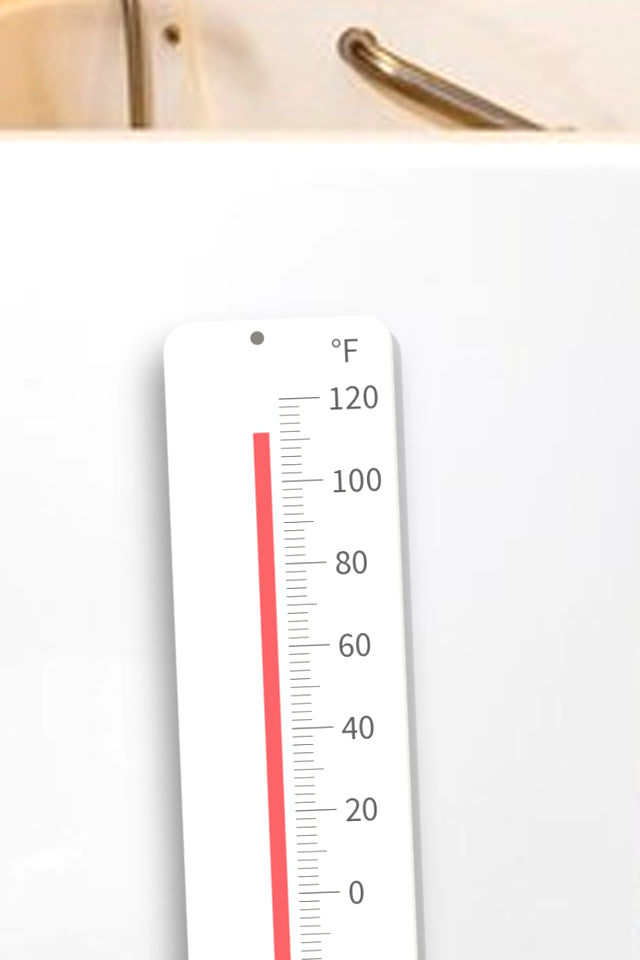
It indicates 112 °F
